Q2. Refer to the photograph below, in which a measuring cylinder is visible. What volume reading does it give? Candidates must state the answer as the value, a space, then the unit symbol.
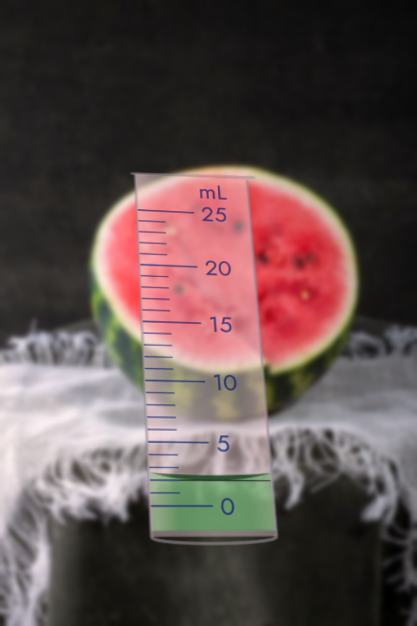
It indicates 2 mL
